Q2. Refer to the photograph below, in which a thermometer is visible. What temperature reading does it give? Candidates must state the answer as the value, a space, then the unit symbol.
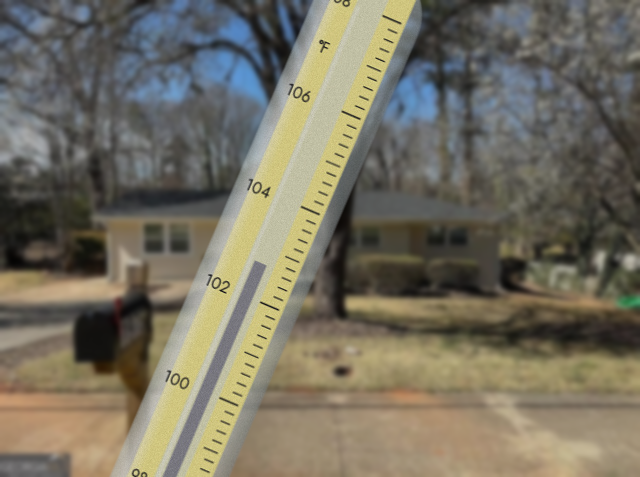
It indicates 102.7 °F
